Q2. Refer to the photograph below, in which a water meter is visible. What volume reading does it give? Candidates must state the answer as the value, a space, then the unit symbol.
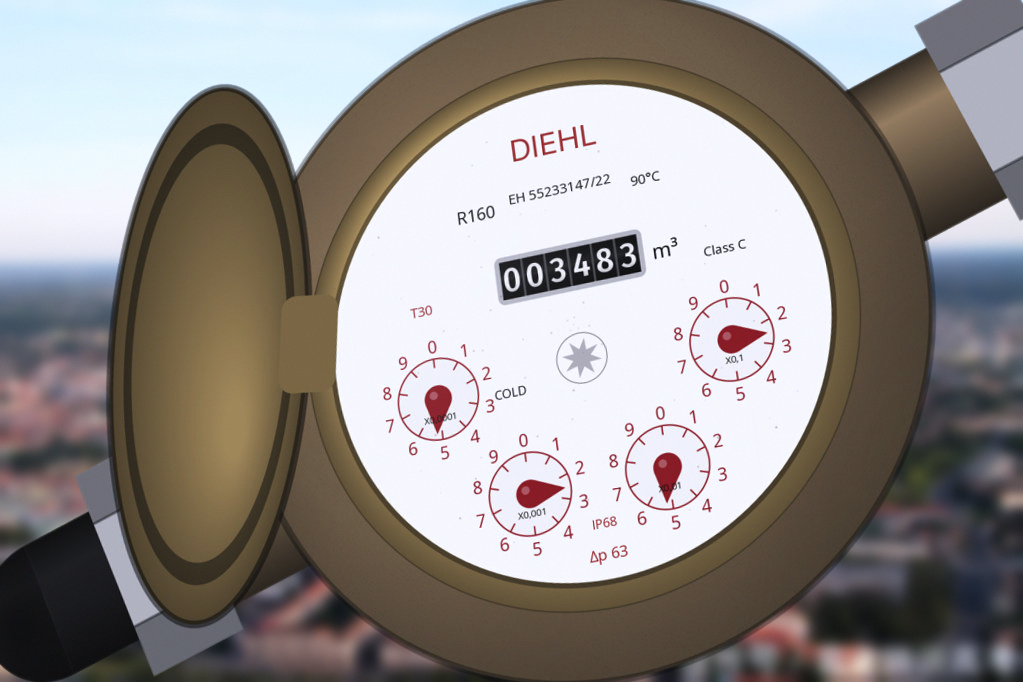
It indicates 3483.2525 m³
